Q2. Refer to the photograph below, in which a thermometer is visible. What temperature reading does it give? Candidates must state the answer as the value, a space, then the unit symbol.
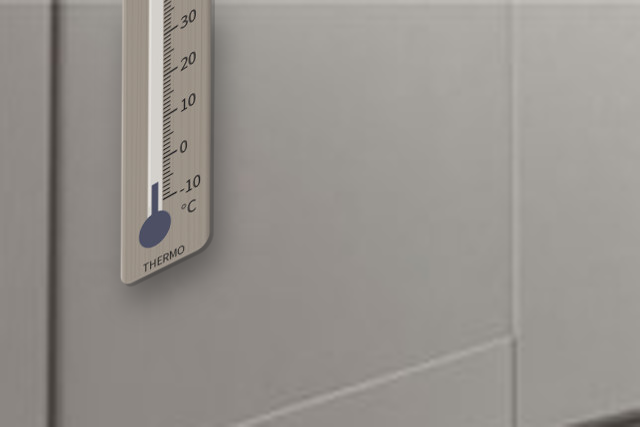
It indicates -5 °C
